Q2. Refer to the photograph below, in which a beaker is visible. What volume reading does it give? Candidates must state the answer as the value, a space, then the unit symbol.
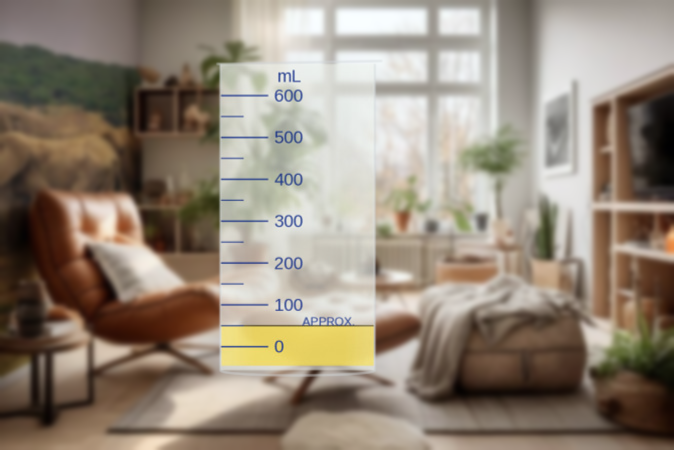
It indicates 50 mL
